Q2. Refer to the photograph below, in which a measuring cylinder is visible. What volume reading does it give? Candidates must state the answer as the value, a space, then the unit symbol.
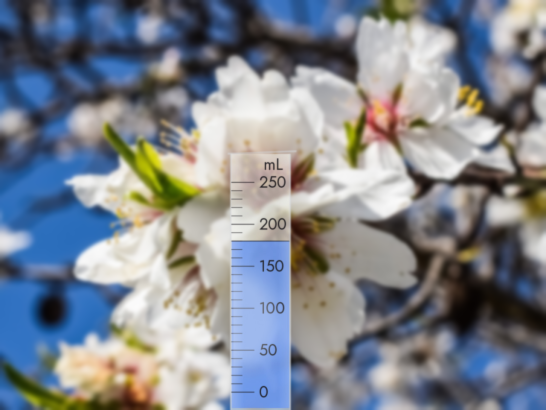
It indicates 180 mL
